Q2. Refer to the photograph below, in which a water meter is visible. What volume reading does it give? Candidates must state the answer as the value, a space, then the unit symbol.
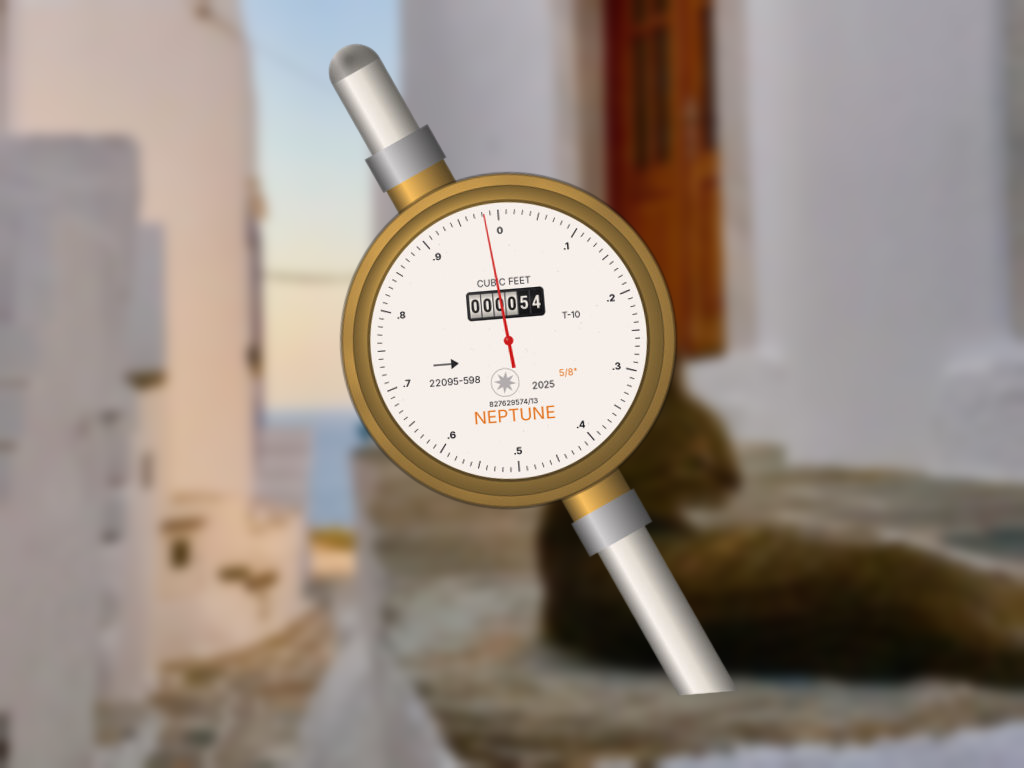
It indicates 53.98 ft³
